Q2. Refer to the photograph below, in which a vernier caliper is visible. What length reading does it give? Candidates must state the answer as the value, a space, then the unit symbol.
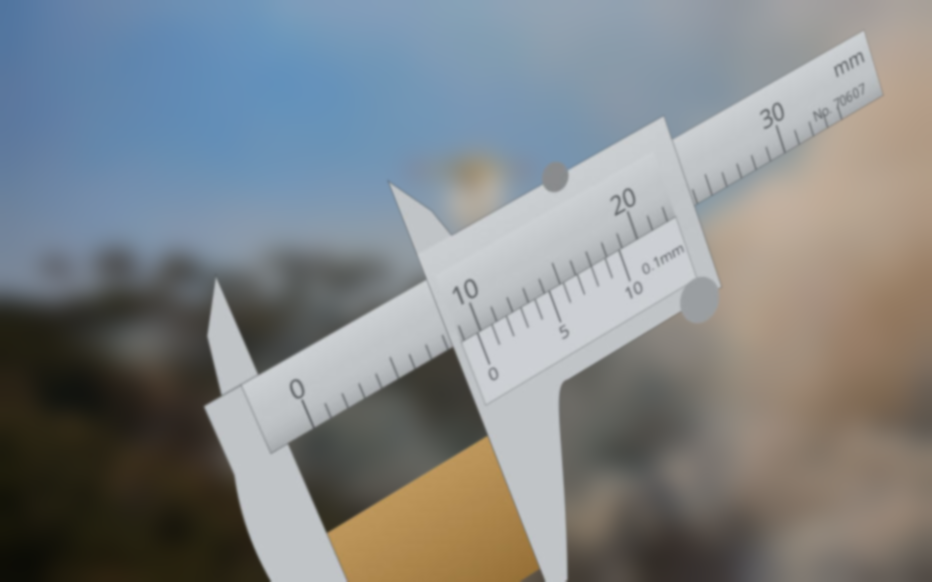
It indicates 9.8 mm
